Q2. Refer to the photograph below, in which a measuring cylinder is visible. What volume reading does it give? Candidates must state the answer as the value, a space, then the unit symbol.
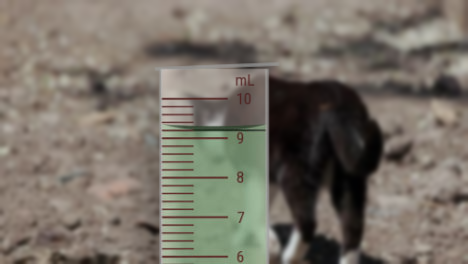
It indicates 9.2 mL
